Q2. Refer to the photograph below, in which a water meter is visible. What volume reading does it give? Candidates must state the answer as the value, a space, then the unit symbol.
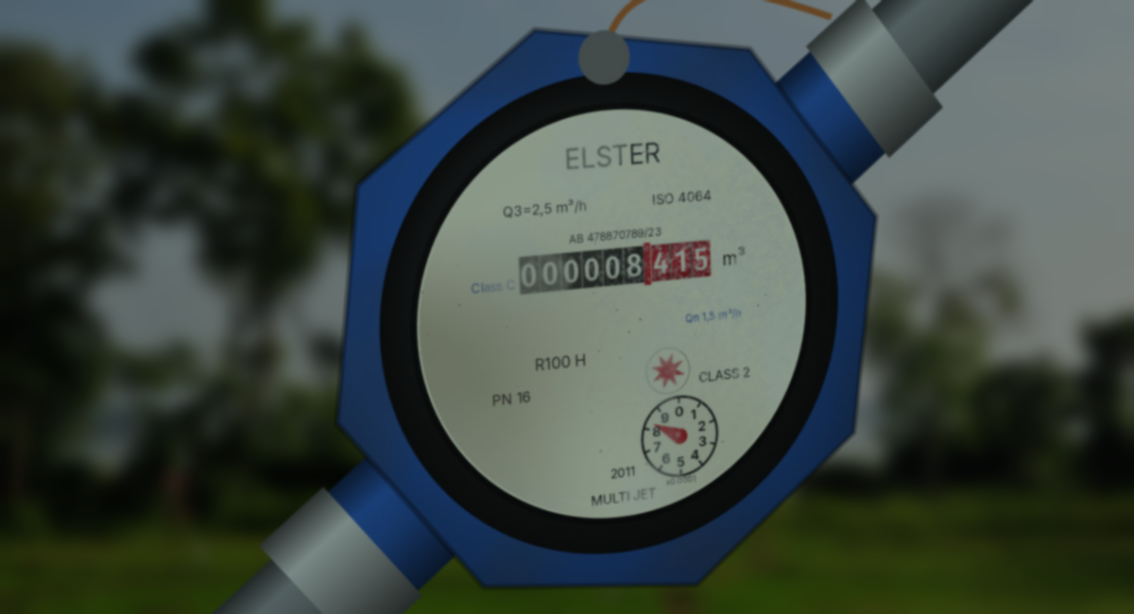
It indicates 8.4158 m³
